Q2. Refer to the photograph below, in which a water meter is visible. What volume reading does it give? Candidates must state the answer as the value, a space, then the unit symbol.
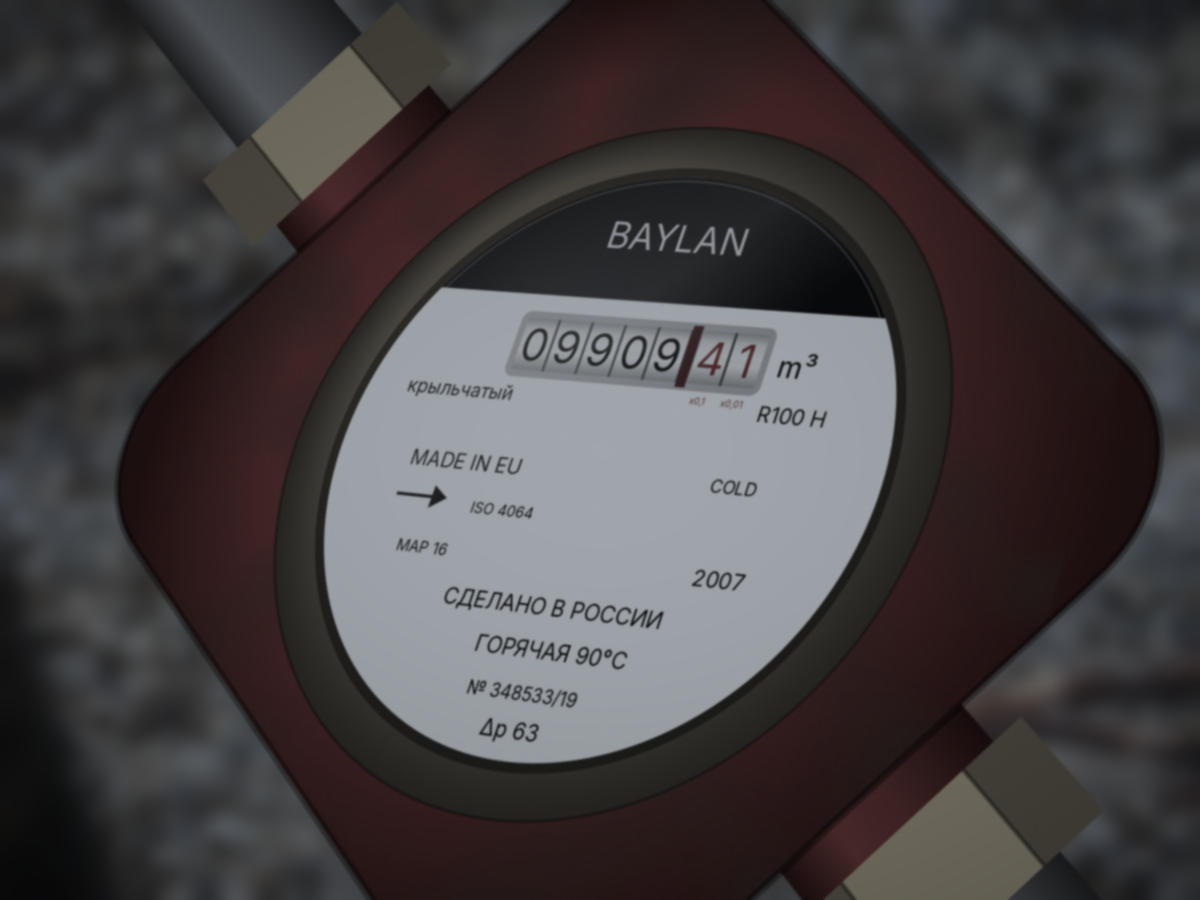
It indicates 9909.41 m³
